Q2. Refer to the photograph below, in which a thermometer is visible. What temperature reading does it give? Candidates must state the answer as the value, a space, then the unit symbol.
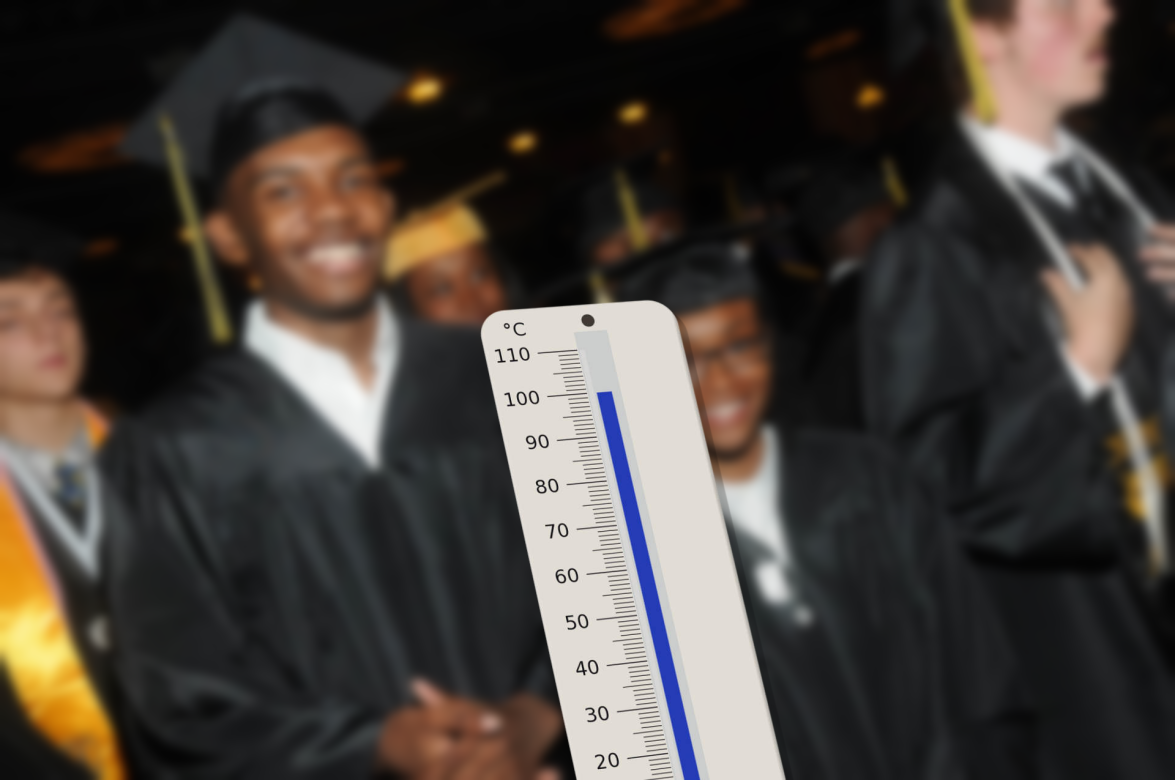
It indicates 100 °C
